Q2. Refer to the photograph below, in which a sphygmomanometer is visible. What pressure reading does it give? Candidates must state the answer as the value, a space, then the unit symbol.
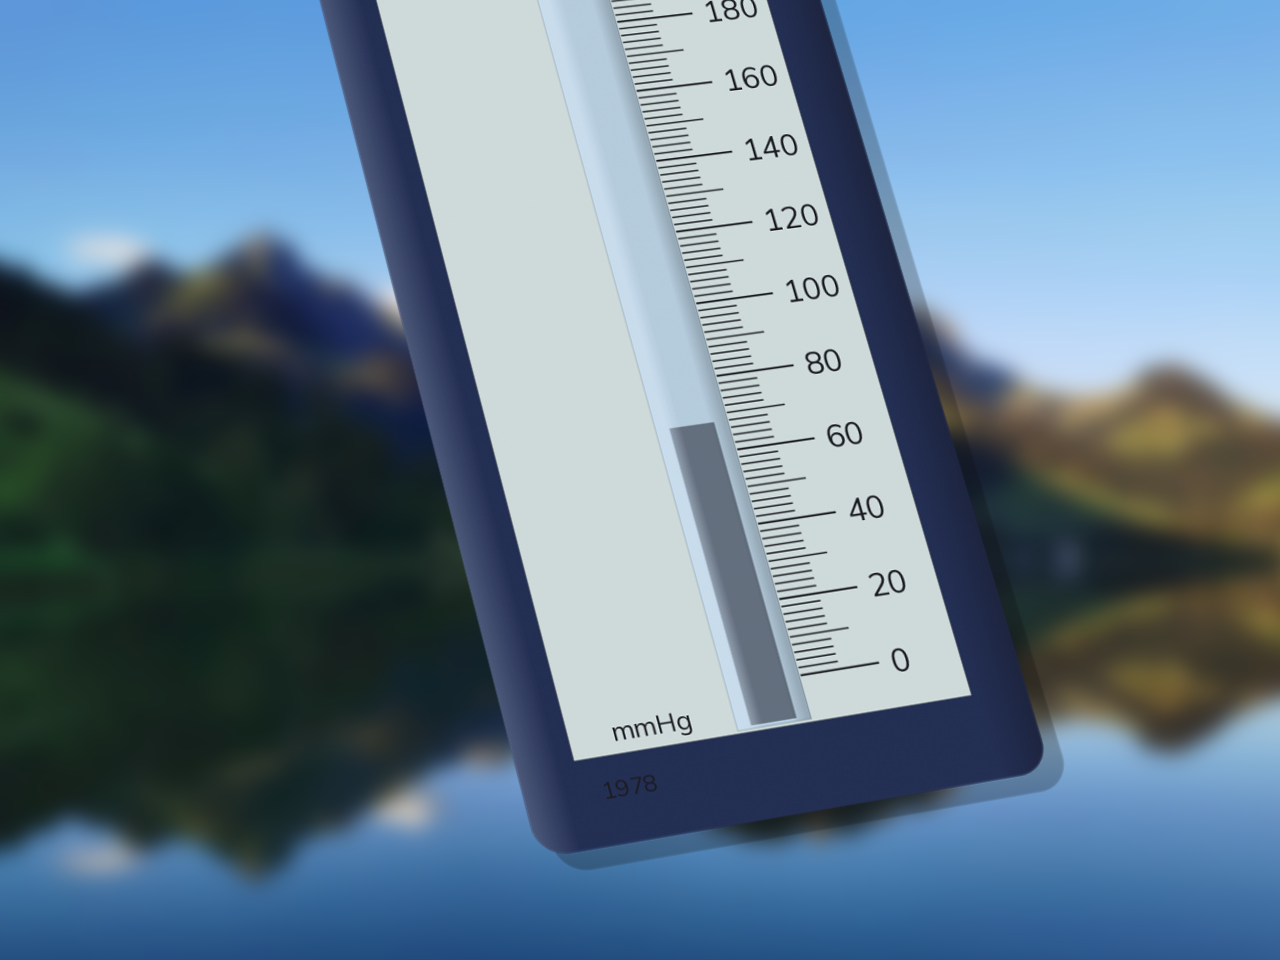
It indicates 68 mmHg
